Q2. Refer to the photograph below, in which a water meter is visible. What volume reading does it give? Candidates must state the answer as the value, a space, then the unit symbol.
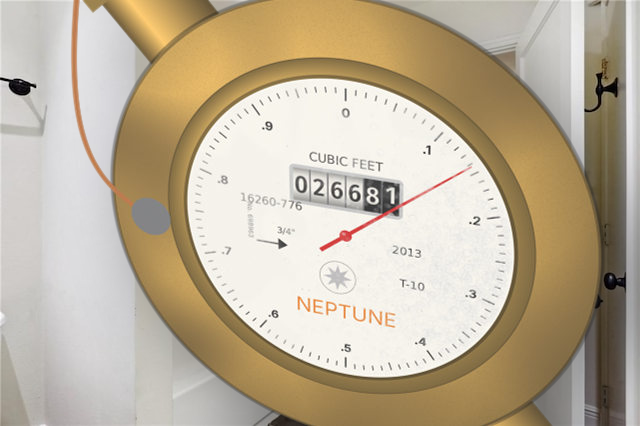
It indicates 26681.14 ft³
